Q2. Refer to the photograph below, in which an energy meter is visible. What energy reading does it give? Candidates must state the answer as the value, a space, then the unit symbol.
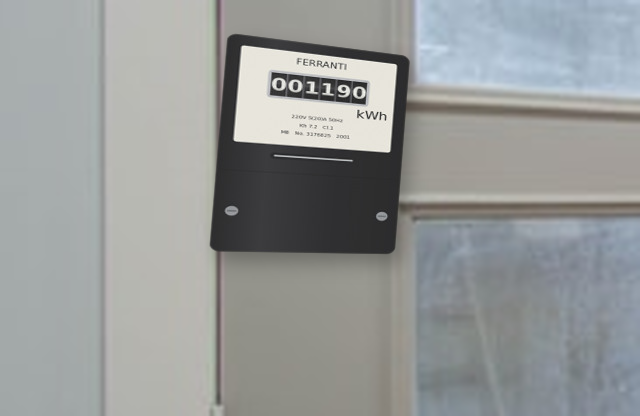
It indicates 1190 kWh
